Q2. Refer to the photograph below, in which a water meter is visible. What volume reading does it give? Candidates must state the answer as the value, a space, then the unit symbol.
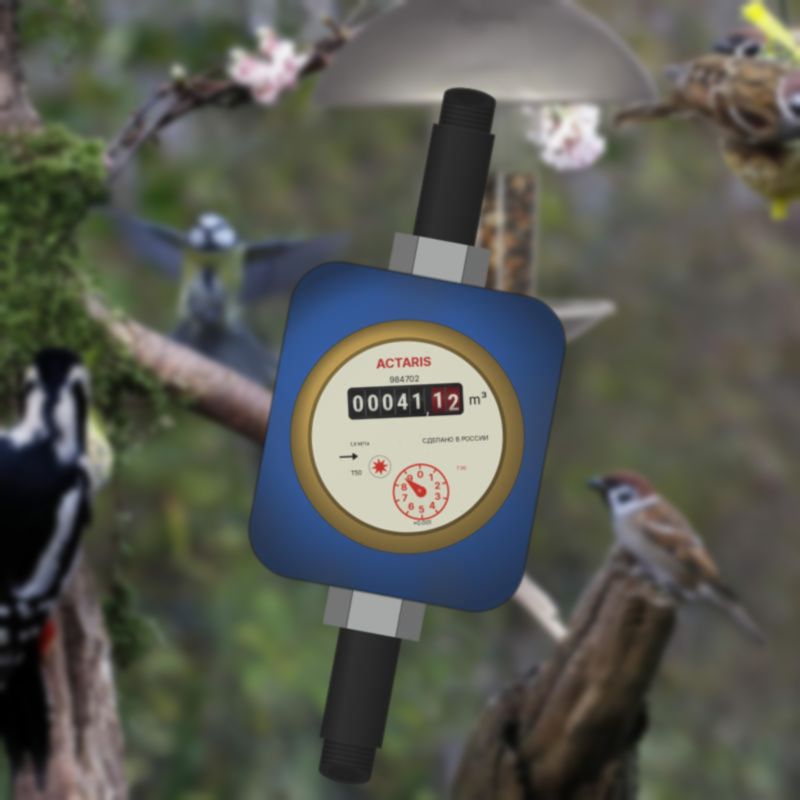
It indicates 41.118 m³
